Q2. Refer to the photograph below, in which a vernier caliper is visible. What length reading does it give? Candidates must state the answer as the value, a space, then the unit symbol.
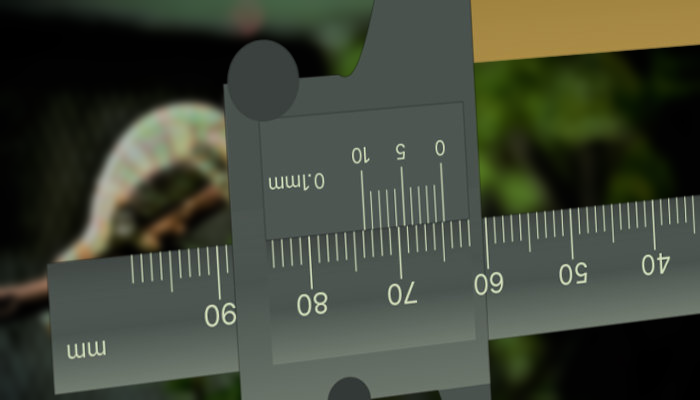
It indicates 64.8 mm
